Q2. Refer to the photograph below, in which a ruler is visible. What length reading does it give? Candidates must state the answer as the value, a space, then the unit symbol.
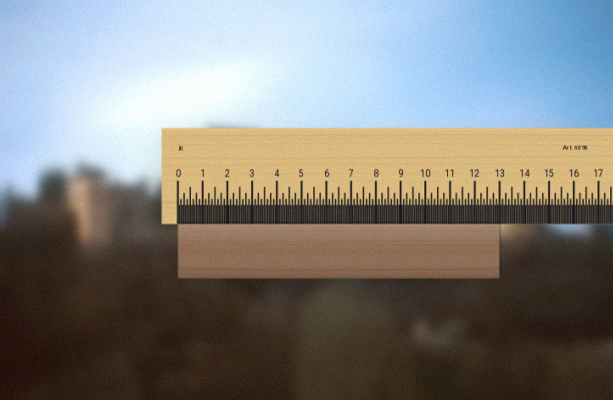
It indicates 13 in
